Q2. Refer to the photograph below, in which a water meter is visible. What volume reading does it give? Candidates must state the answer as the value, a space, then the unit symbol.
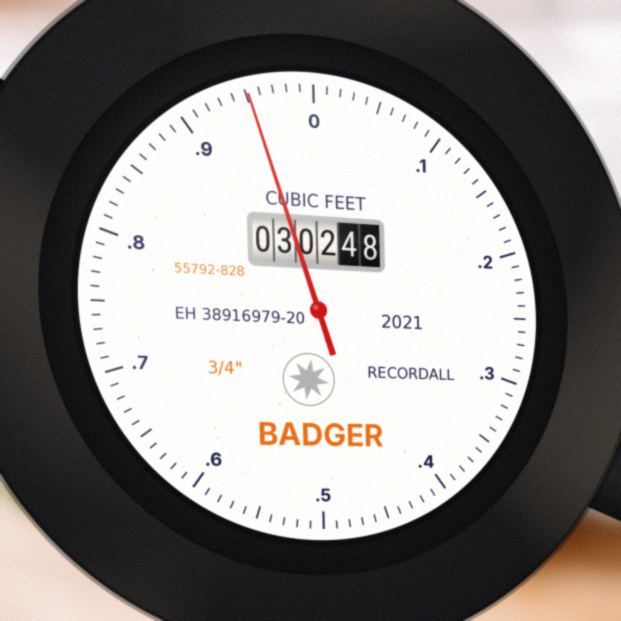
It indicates 30247.95 ft³
